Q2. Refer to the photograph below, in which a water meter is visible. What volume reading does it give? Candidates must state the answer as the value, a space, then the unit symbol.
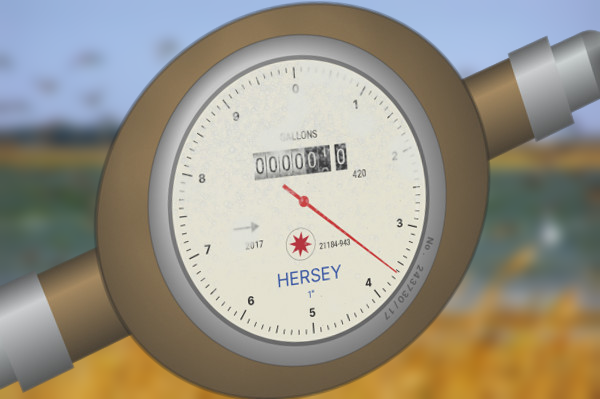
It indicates 13.6 gal
